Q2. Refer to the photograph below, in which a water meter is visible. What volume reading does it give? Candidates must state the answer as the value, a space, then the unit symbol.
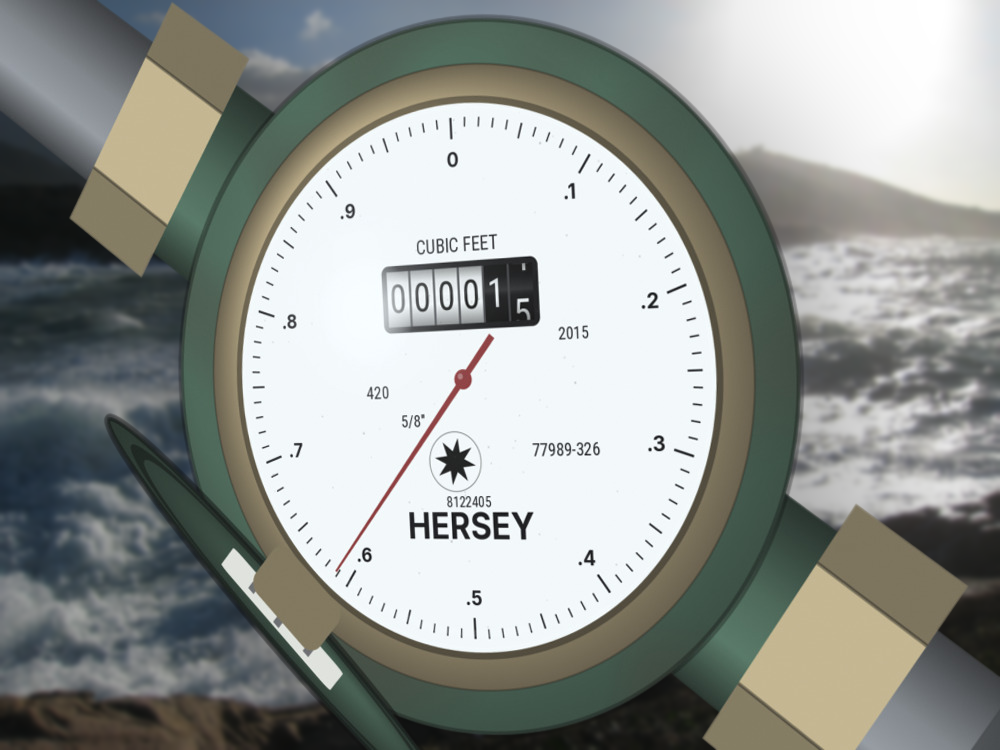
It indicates 14.61 ft³
